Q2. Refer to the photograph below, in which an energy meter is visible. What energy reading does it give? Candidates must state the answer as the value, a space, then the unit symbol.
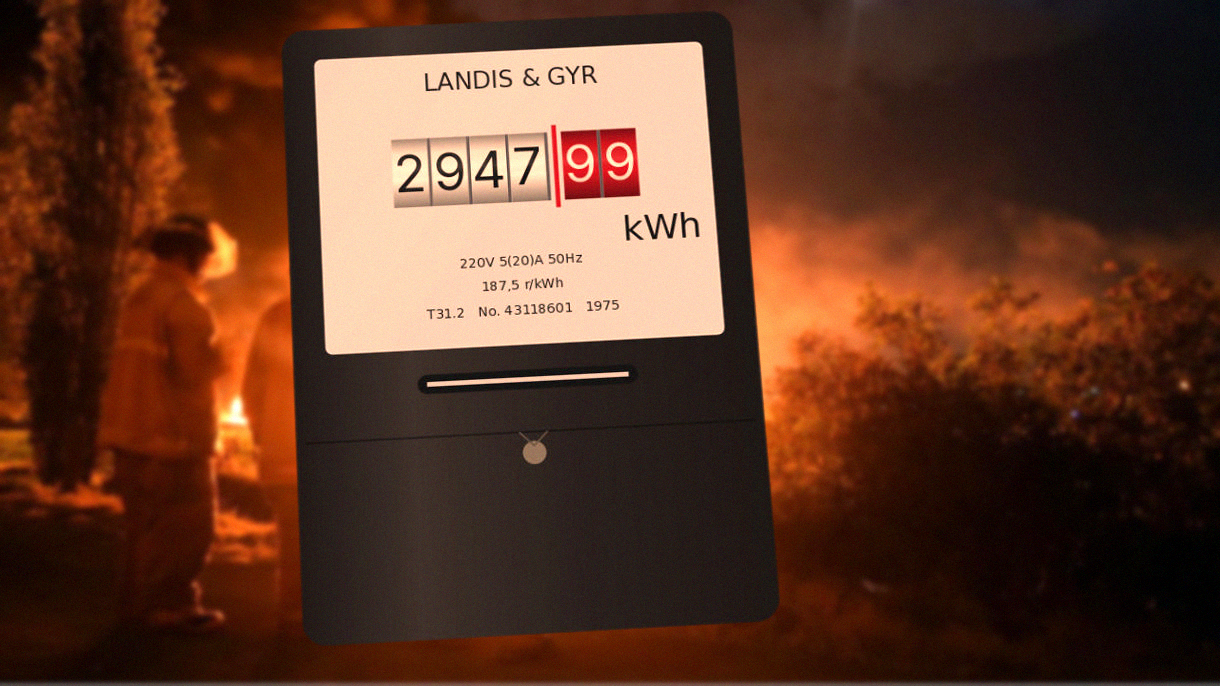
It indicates 2947.99 kWh
